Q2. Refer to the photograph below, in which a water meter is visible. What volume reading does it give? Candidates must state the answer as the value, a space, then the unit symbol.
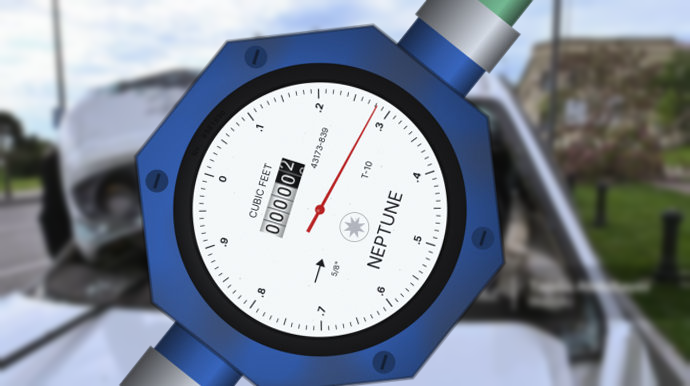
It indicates 2.28 ft³
